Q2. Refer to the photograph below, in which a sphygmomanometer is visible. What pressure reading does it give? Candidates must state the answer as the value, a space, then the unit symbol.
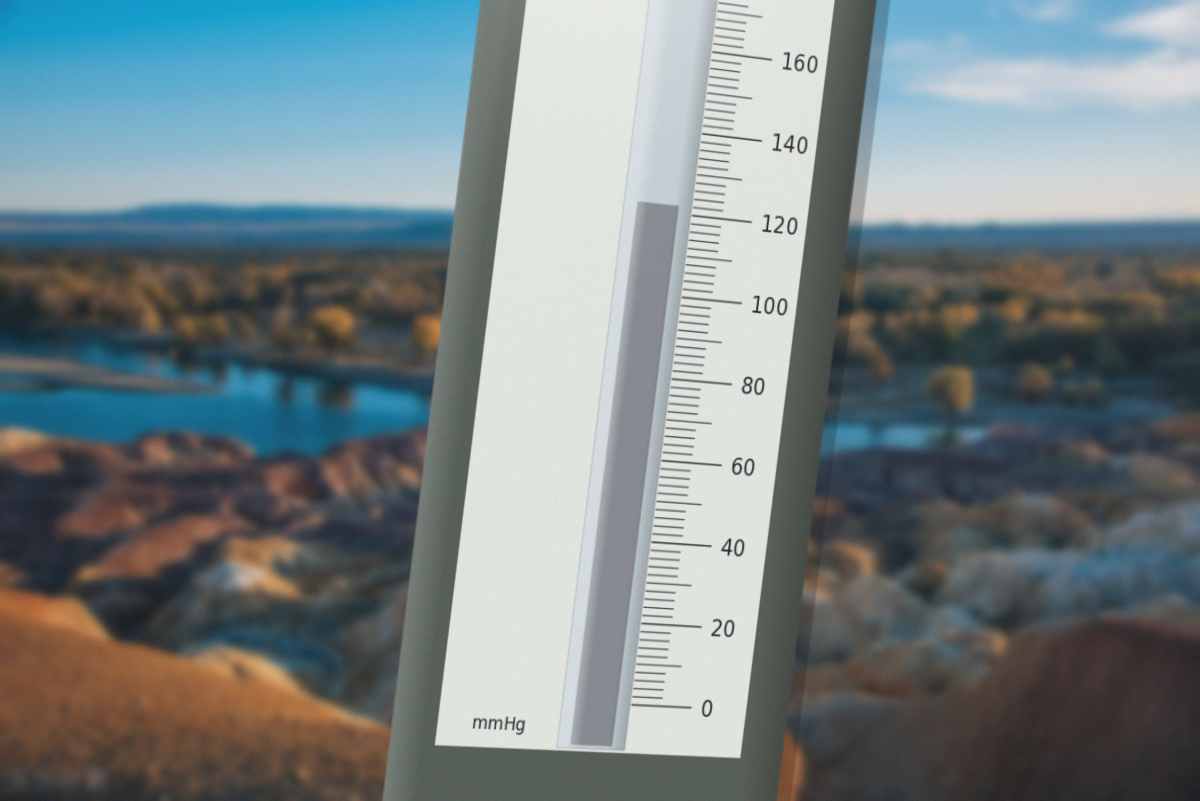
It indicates 122 mmHg
